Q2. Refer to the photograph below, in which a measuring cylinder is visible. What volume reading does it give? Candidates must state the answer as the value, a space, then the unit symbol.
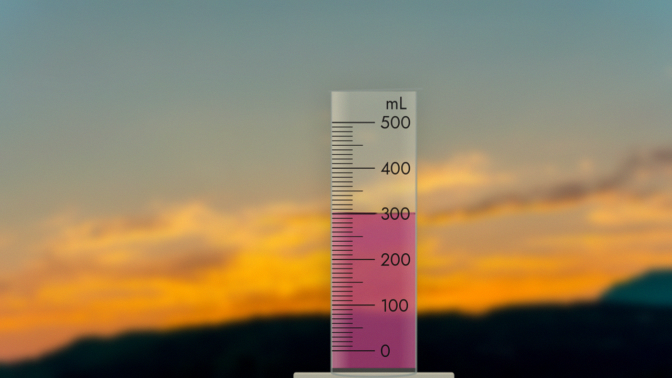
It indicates 300 mL
